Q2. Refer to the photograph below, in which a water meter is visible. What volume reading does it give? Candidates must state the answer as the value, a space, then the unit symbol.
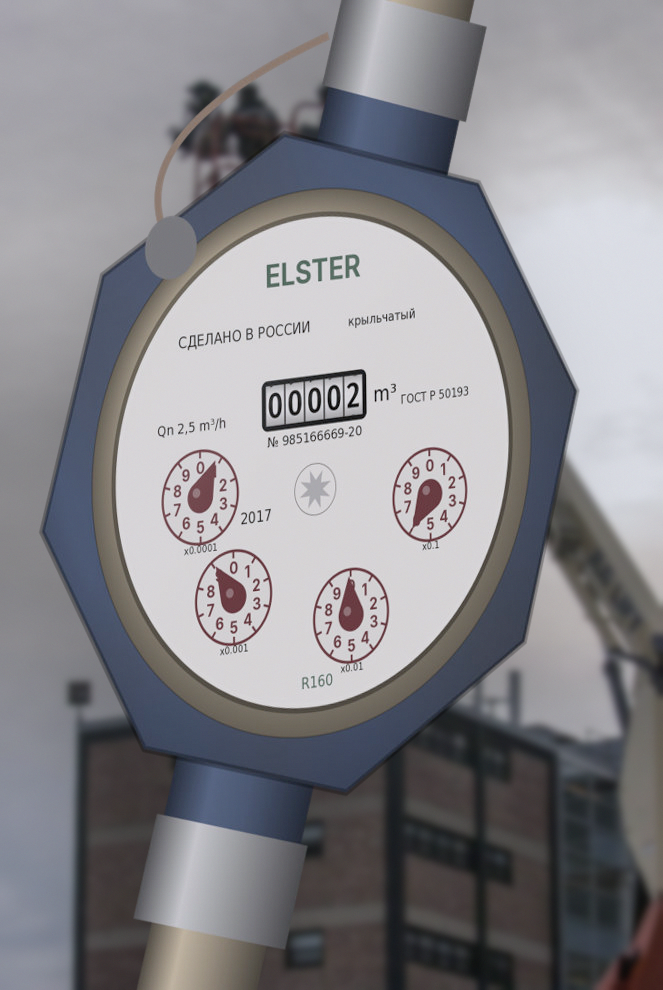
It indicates 2.5990 m³
